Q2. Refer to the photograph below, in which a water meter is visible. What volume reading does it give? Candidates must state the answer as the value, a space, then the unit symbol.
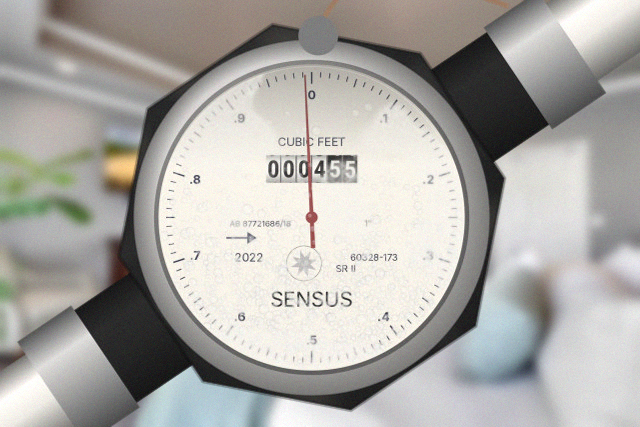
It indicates 454.99 ft³
